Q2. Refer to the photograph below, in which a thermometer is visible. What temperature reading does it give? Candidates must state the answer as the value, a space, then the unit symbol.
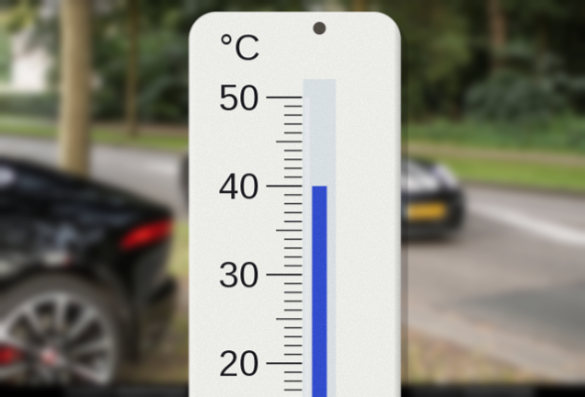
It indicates 40 °C
